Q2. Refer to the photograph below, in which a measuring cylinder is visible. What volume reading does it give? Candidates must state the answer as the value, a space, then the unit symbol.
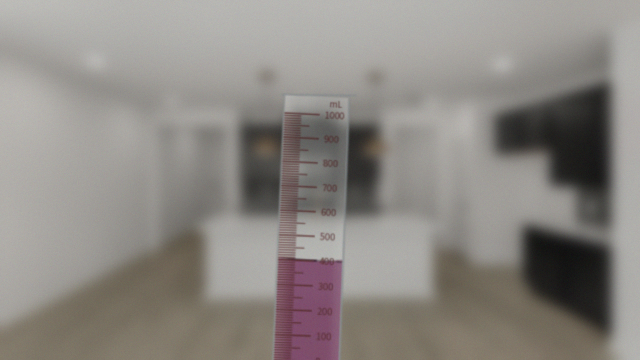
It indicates 400 mL
